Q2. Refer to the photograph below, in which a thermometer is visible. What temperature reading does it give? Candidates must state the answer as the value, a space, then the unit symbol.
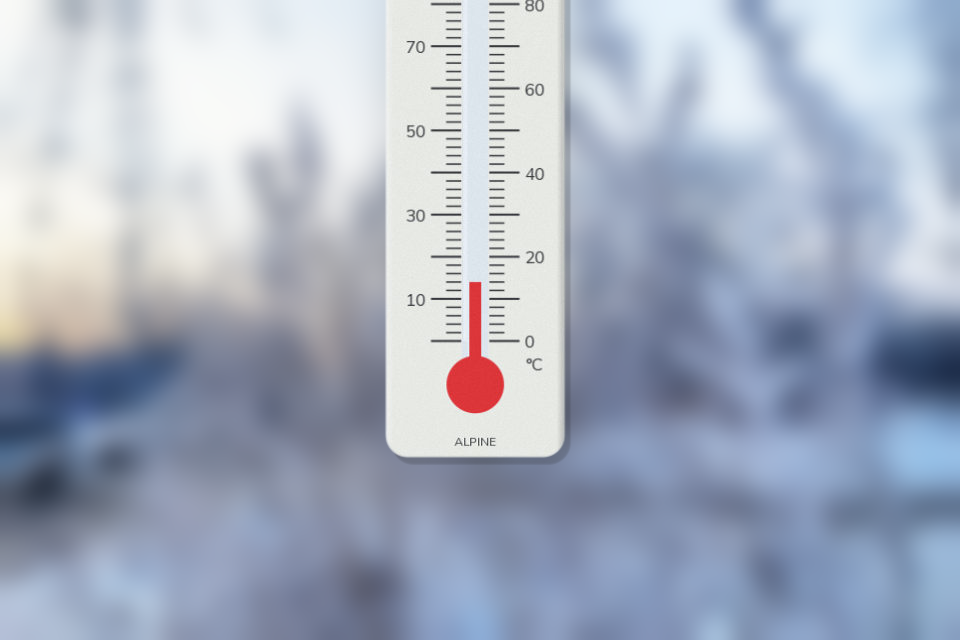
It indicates 14 °C
